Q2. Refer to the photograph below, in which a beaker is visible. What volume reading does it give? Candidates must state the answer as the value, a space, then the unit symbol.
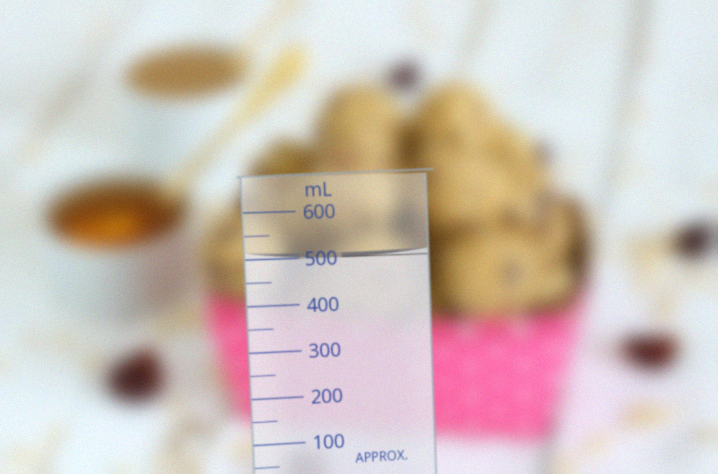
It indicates 500 mL
